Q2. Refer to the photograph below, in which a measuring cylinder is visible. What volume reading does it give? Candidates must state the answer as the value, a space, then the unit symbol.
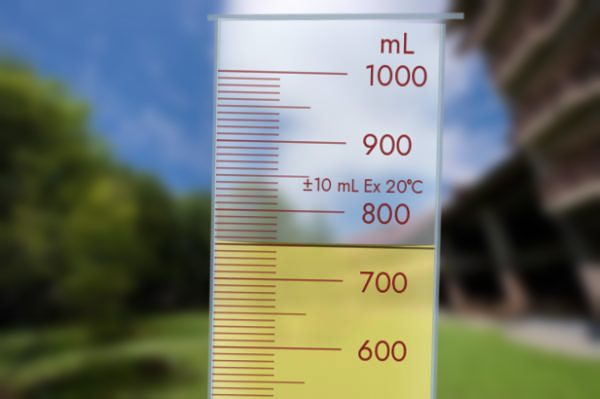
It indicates 750 mL
